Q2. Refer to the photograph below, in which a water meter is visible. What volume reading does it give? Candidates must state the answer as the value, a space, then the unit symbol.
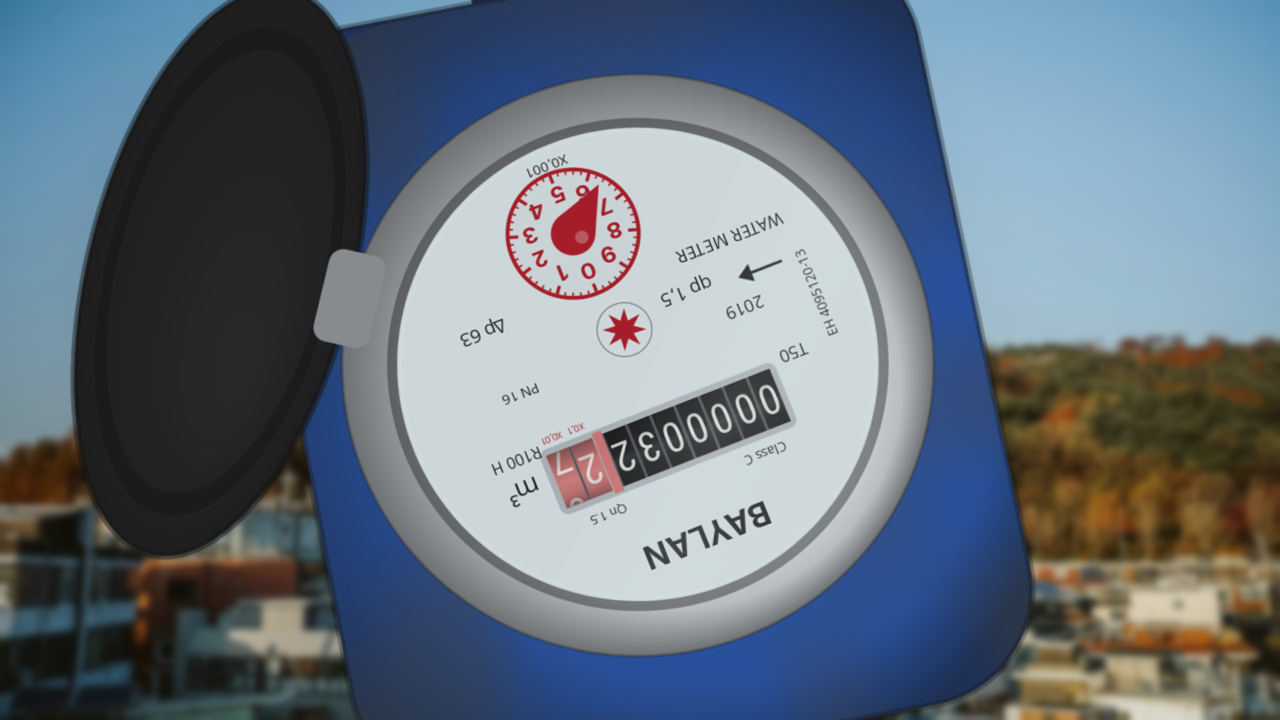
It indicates 32.266 m³
